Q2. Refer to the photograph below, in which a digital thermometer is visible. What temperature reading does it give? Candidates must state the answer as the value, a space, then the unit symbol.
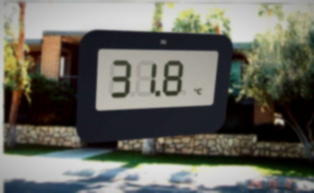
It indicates 31.8 °C
